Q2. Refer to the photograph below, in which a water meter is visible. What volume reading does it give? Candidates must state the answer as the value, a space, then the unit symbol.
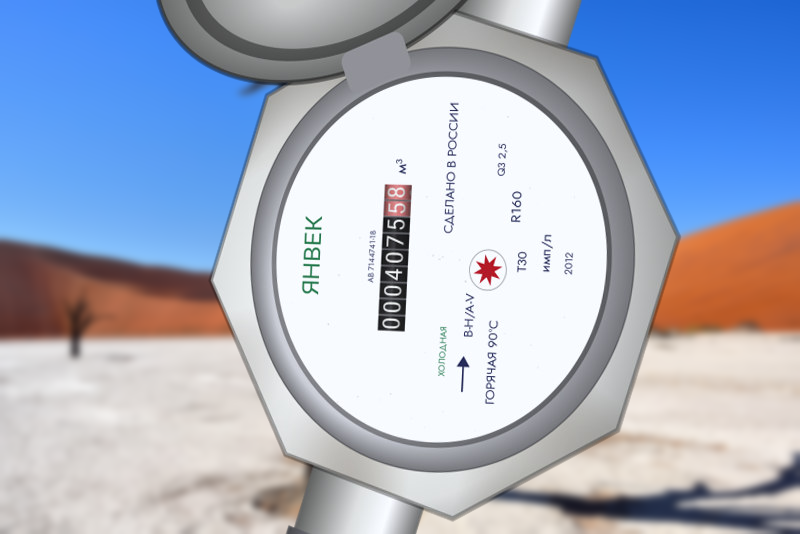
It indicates 4075.58 m³
